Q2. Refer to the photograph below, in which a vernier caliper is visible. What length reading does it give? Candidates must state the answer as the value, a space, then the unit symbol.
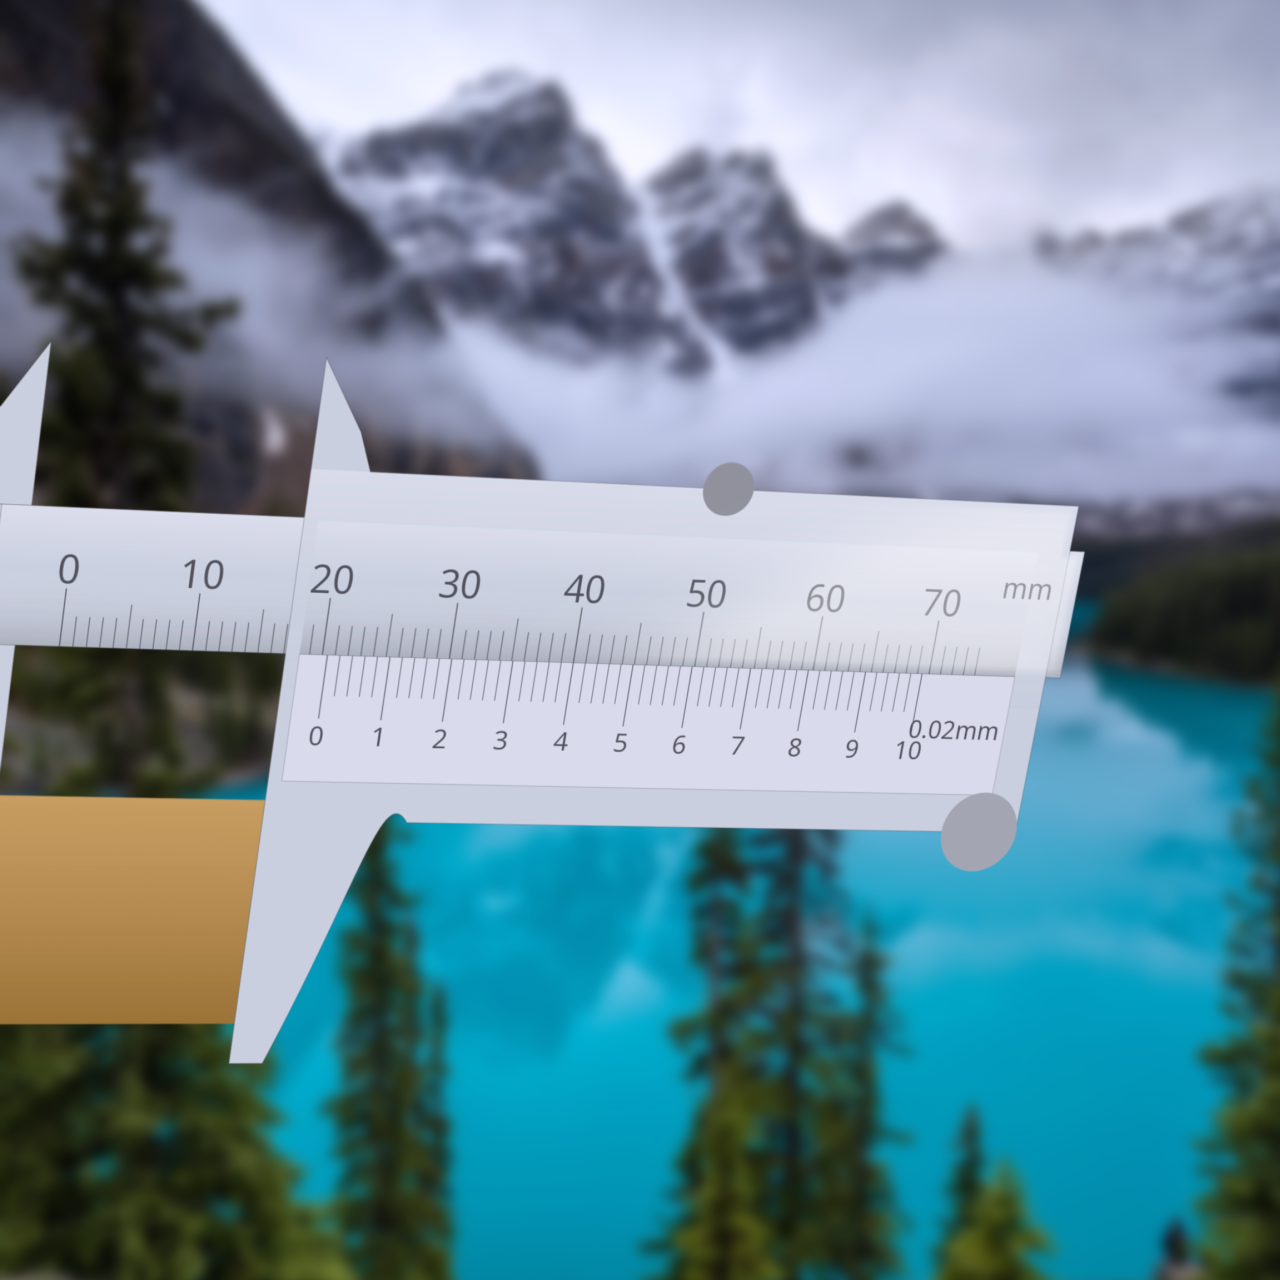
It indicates 20.4 mm
